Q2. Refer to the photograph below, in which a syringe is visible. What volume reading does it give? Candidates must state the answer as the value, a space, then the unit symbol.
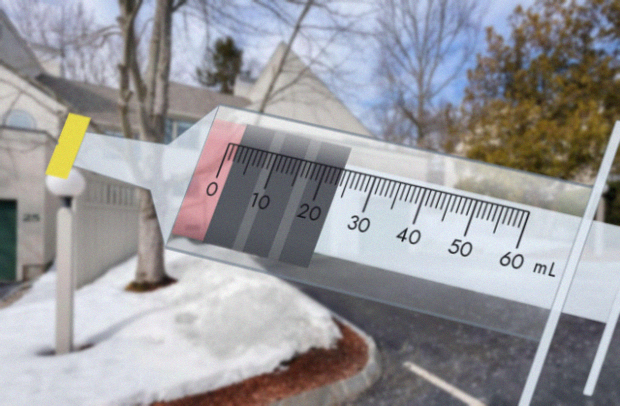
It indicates 2 mL
